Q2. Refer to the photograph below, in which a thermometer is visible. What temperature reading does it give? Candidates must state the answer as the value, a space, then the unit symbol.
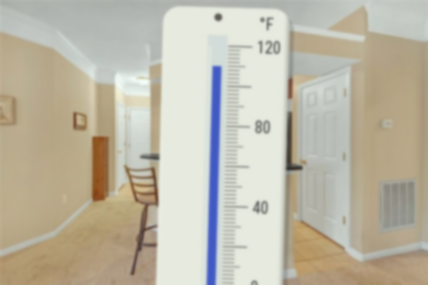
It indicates 110 °F
